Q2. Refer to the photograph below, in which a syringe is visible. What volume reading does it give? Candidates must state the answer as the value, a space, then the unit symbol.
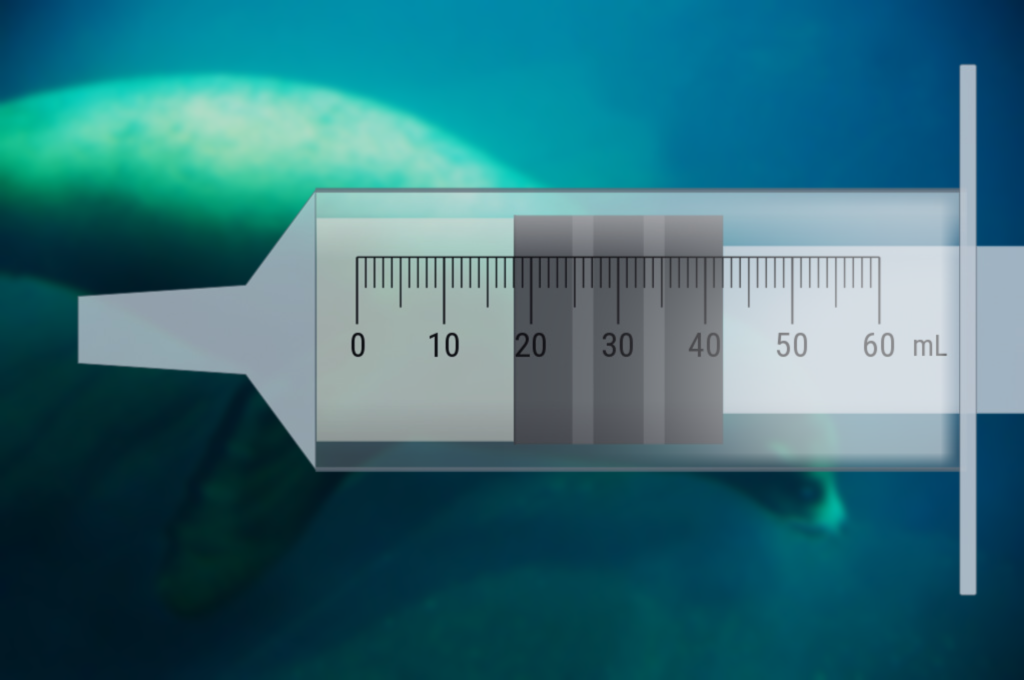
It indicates 18 mL
